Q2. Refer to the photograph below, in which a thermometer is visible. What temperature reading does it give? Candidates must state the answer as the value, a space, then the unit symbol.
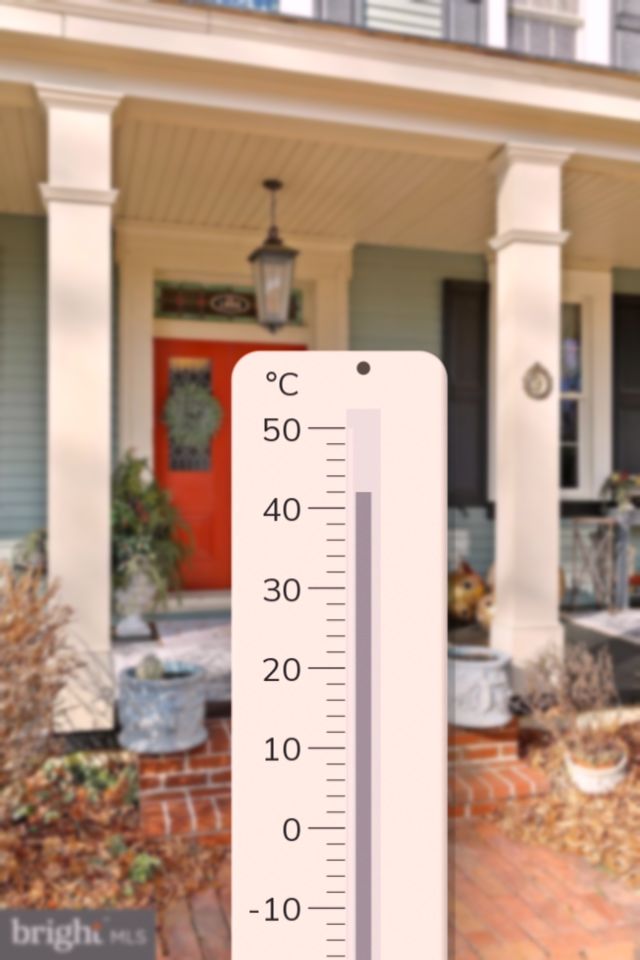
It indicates 42 °C
